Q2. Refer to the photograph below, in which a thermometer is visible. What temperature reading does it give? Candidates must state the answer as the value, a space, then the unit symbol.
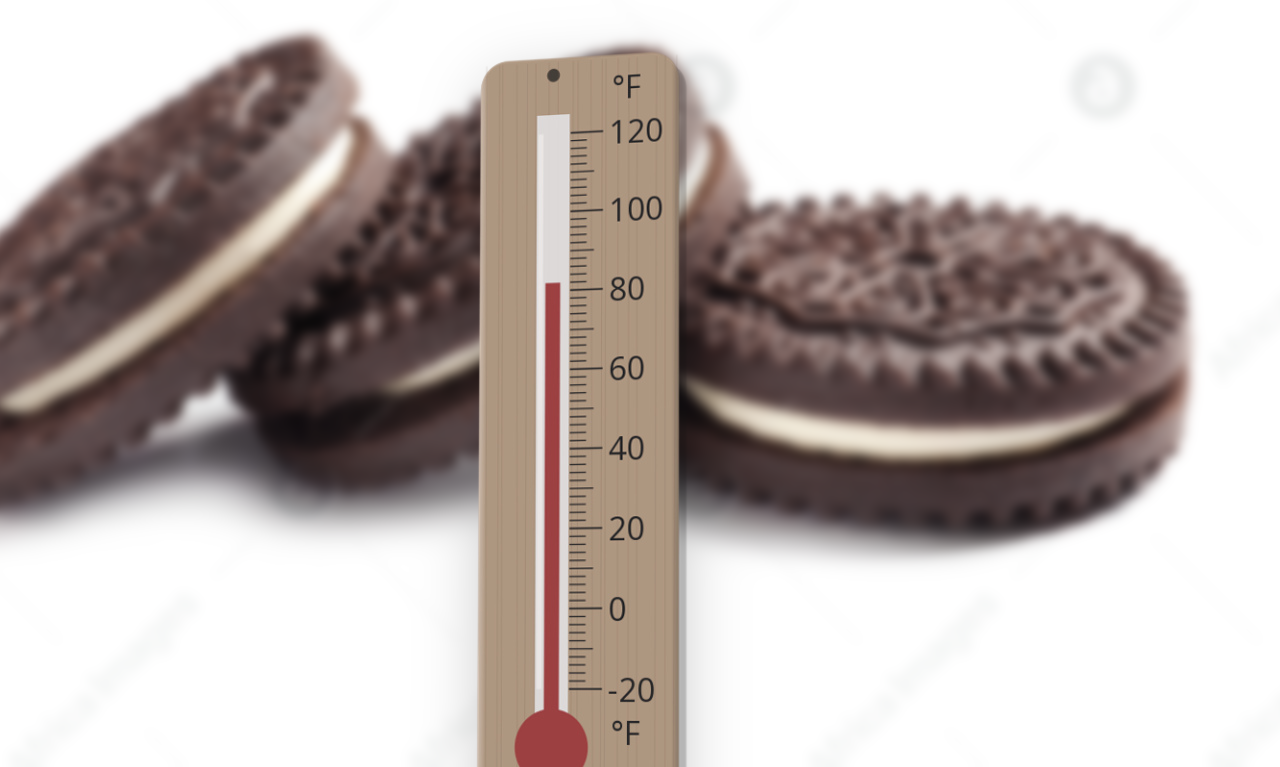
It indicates 82 °F
